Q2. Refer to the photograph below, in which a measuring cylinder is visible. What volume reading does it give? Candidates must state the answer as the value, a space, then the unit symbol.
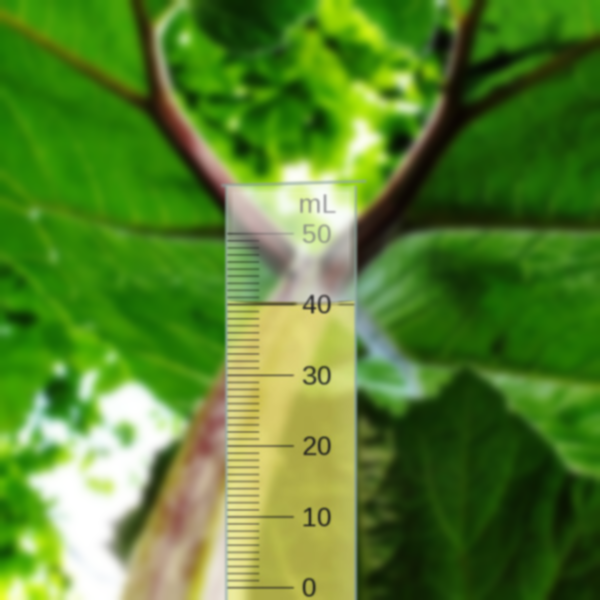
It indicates 40 mL
